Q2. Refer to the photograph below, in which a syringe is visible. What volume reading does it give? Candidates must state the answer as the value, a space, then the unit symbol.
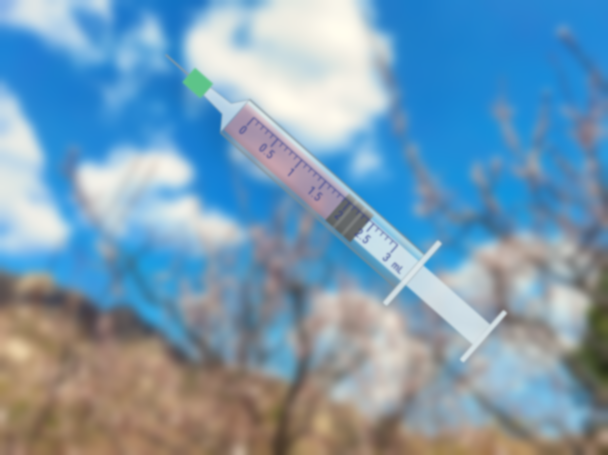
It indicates 1.9 mL
